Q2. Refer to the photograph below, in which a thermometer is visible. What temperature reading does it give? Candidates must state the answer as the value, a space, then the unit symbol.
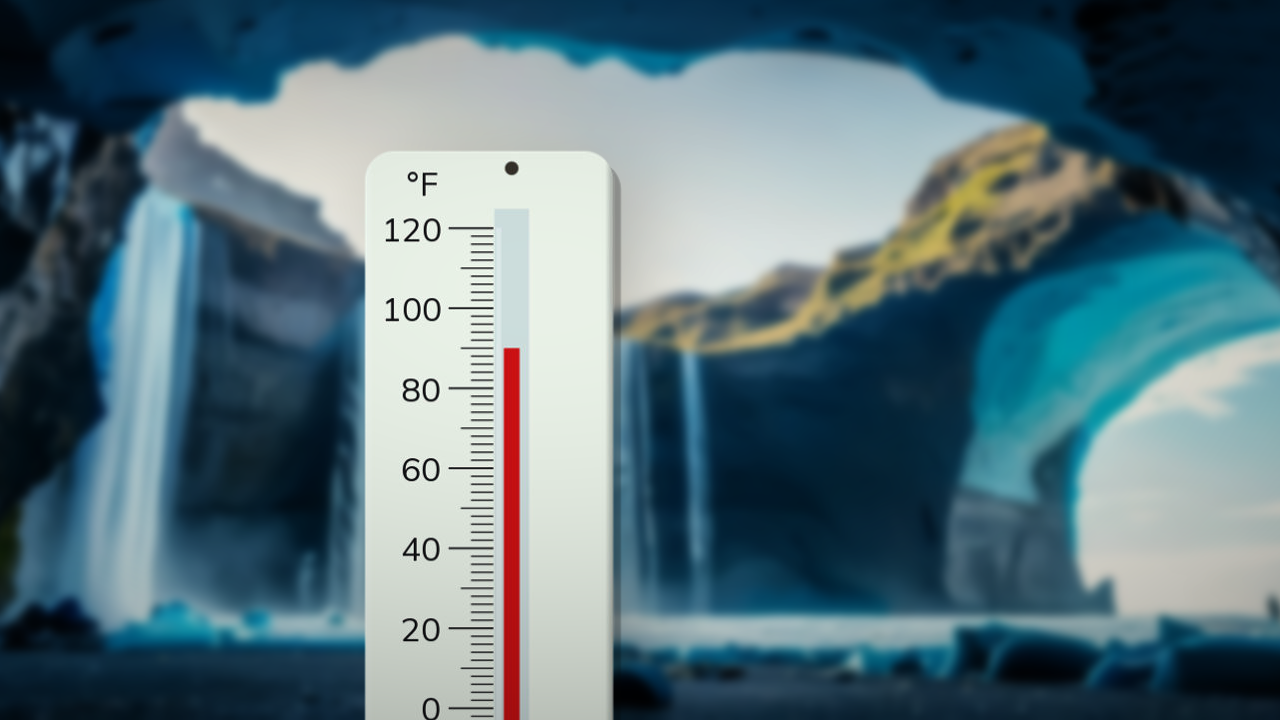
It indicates 90 °F
